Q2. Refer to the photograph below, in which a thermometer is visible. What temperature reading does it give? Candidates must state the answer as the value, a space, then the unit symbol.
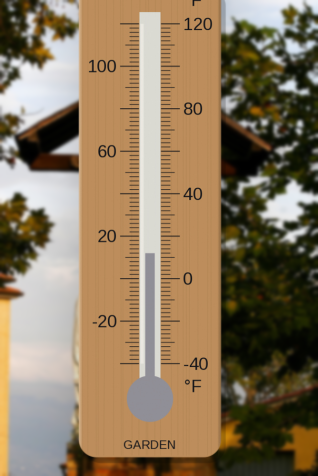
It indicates 12 °F
